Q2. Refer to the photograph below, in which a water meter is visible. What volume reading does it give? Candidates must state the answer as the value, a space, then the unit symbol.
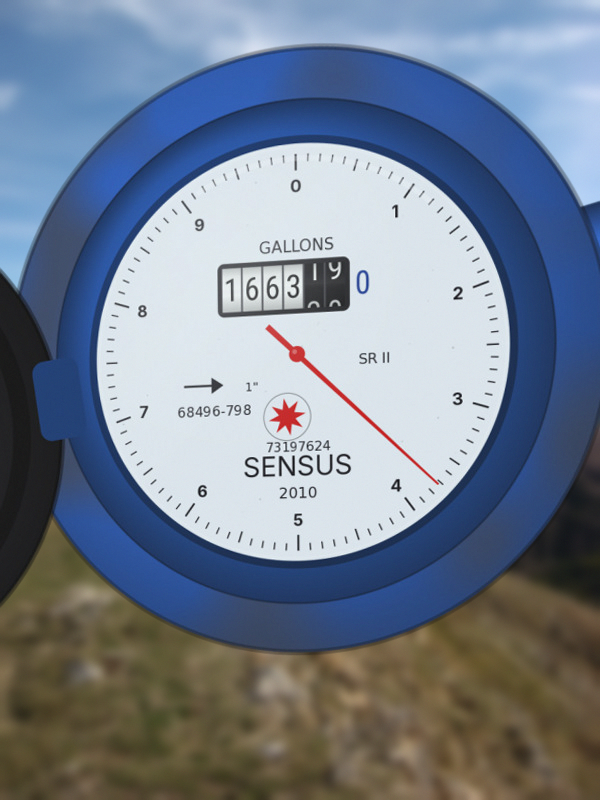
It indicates 1663193.7 gal
